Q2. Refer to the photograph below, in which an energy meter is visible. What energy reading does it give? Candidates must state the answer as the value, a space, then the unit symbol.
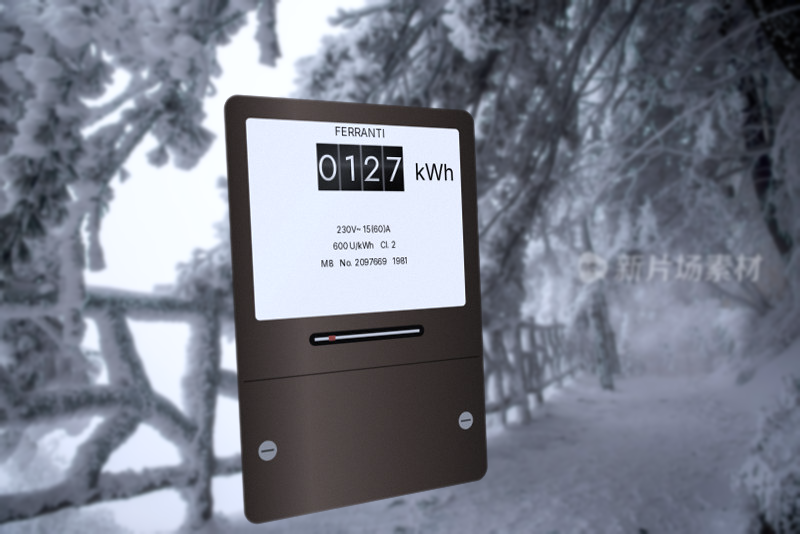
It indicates 127 kWh
